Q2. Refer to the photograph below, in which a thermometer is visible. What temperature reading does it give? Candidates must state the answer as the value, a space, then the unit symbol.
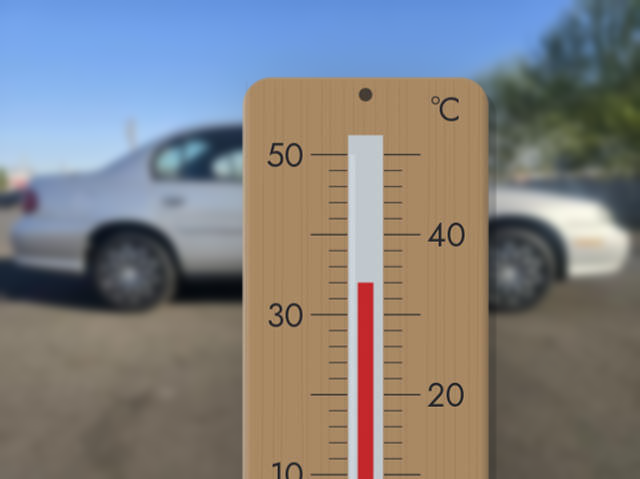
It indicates 34 °C
